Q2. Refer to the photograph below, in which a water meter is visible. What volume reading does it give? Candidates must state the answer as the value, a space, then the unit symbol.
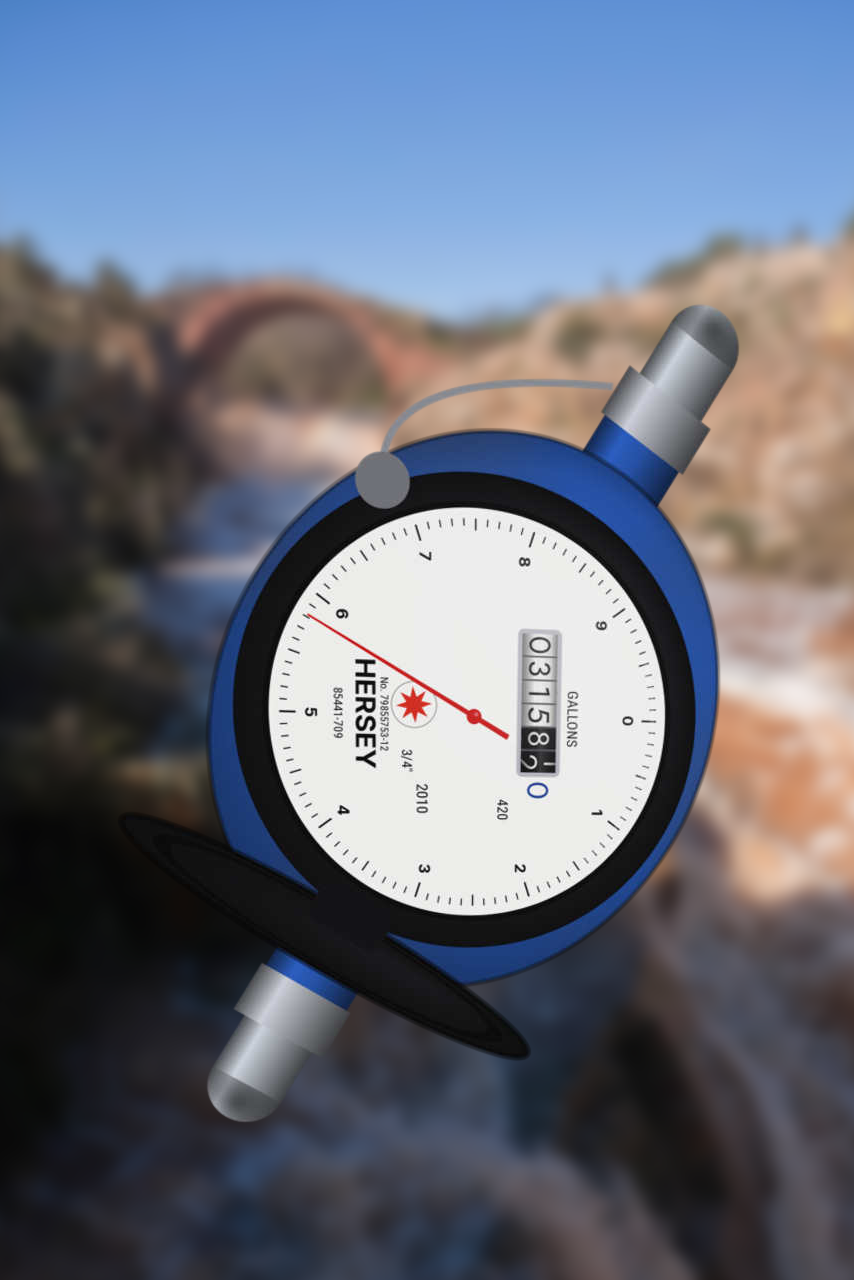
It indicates 315815.8 gal
